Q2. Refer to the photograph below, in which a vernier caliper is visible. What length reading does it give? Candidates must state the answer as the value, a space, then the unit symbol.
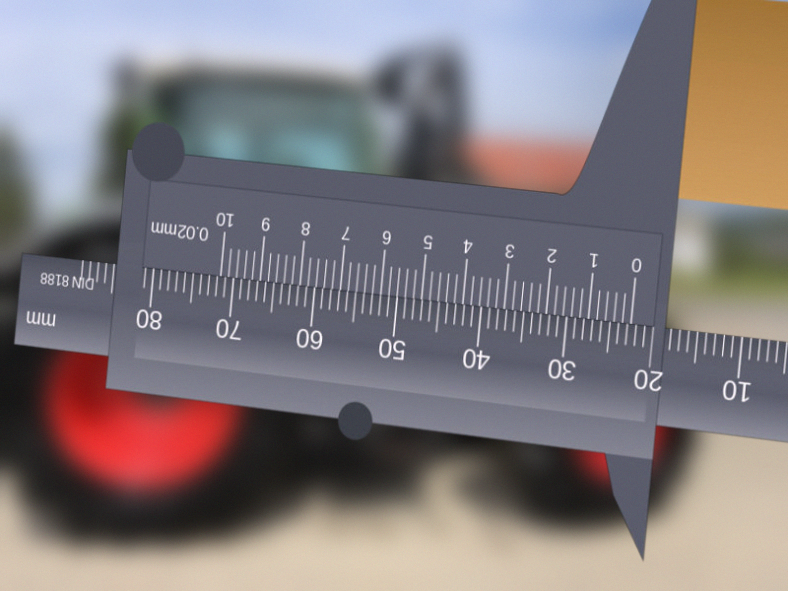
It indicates 22.6 mm
